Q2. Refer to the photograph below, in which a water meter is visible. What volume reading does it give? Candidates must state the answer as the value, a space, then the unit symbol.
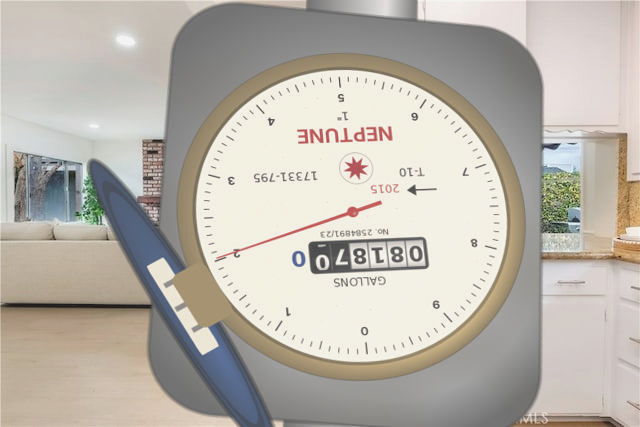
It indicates 818702.0 gal
